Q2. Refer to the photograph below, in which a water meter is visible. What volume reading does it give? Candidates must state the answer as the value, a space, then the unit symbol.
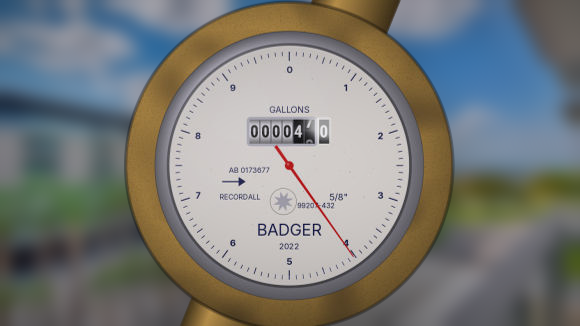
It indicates 474.0 gal
